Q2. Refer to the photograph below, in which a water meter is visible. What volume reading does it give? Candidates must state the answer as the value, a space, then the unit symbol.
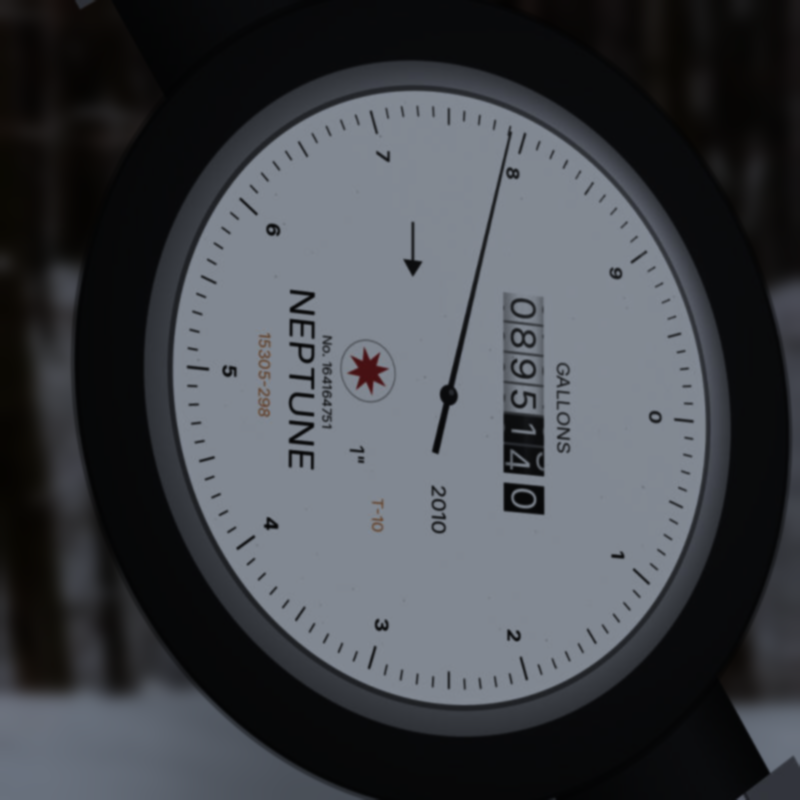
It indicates 895137.9 gal
